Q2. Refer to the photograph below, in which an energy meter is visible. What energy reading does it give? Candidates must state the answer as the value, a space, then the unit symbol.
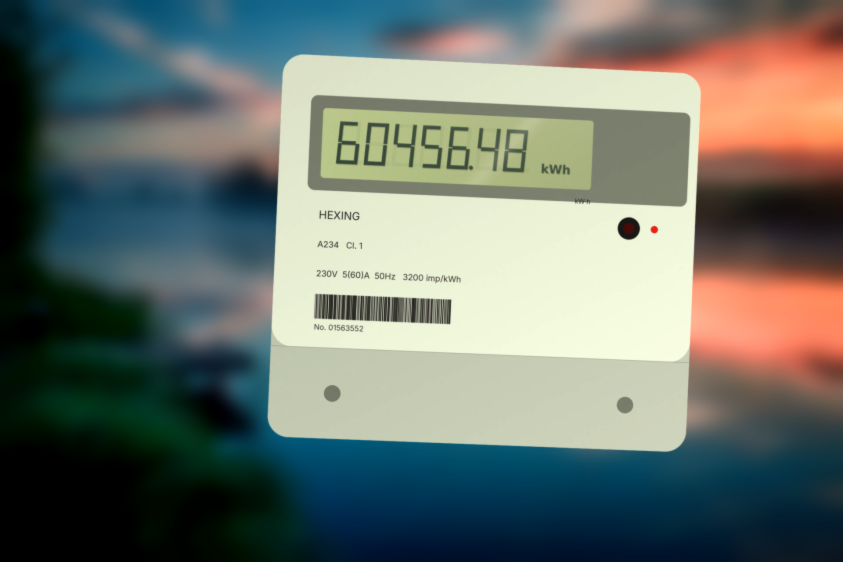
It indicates 60456.48 kWh
